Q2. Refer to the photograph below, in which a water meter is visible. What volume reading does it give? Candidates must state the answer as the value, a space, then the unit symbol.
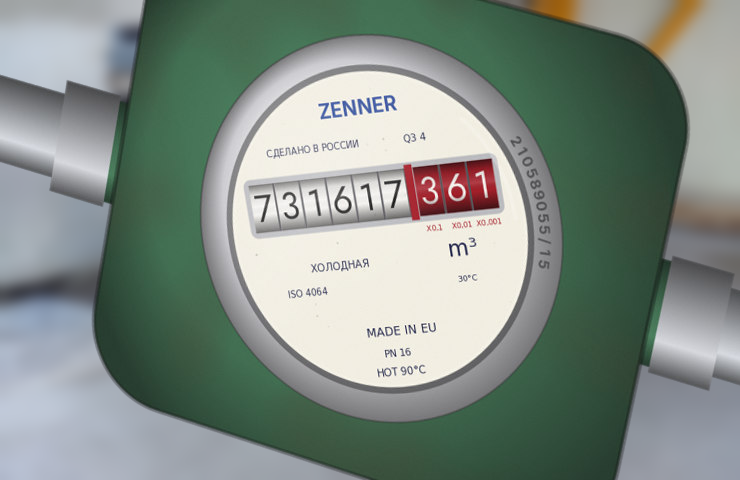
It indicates 731617.361 m³
